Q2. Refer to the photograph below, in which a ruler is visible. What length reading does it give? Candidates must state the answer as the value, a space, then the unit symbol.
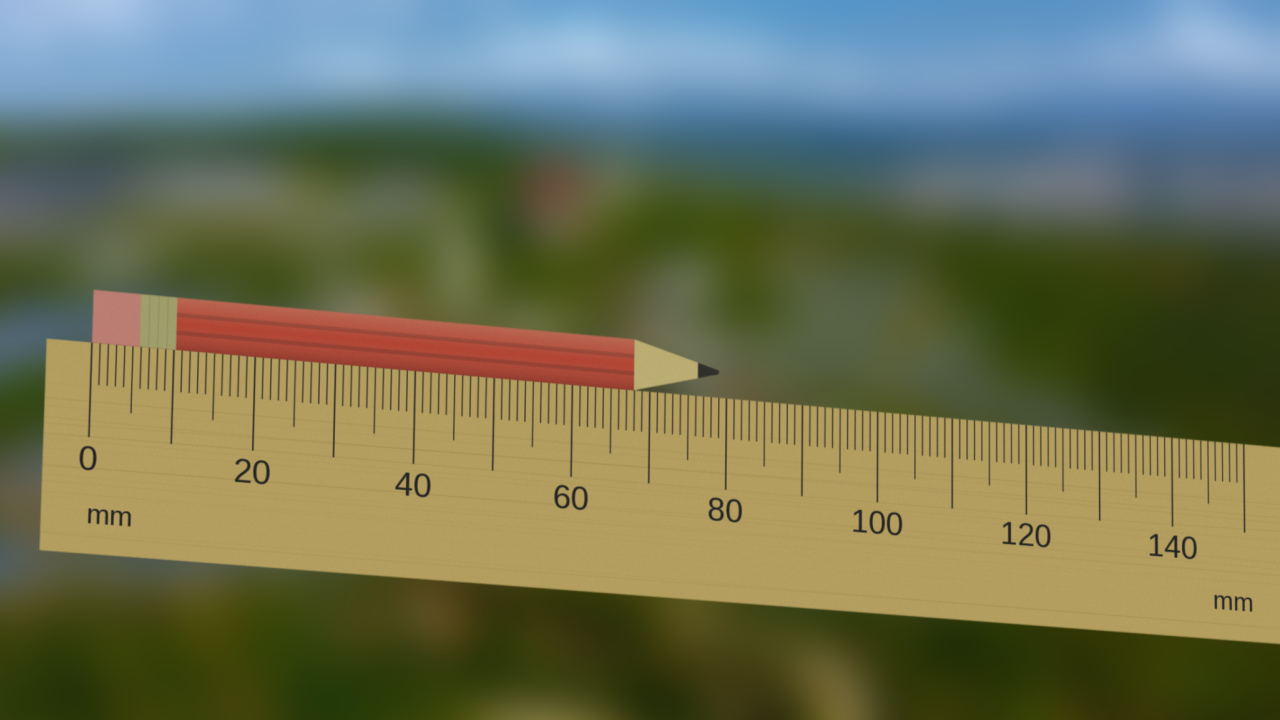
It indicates 79 mm
